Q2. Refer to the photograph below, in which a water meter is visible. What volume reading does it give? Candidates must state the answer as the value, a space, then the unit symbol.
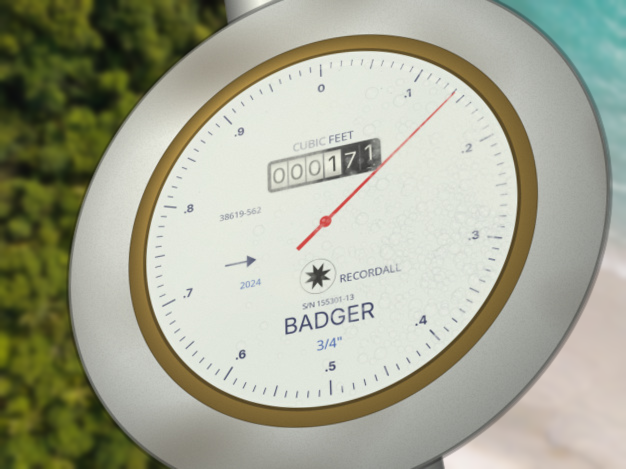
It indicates 171.14 ft³
